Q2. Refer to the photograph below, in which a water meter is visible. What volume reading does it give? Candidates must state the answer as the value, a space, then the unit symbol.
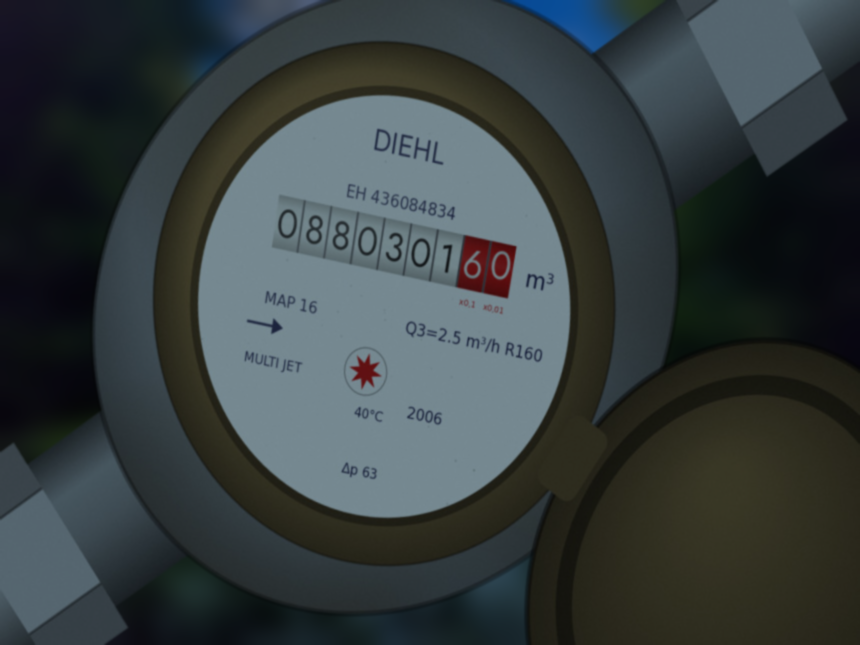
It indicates 880301.60 m³
